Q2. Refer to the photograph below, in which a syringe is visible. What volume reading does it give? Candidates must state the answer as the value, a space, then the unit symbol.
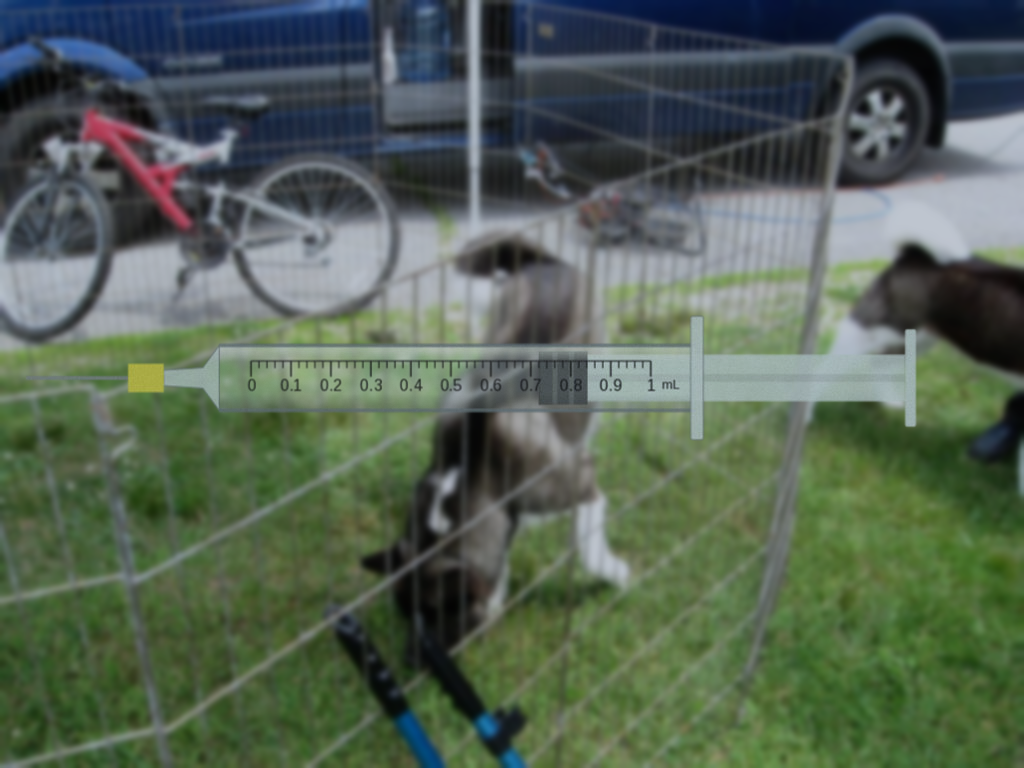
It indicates 0.72 mL
